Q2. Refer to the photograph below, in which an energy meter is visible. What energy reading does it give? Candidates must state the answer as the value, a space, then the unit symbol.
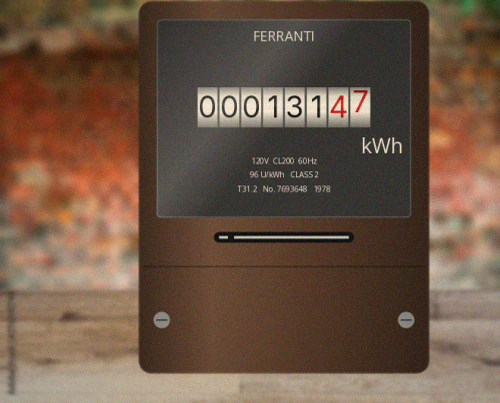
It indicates 131.47 kWh
